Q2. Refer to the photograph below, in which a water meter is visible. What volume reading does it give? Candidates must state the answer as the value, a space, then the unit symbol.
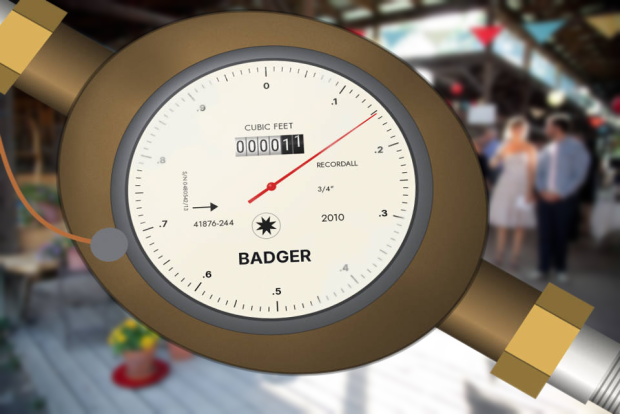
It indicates 11.15 ft³
